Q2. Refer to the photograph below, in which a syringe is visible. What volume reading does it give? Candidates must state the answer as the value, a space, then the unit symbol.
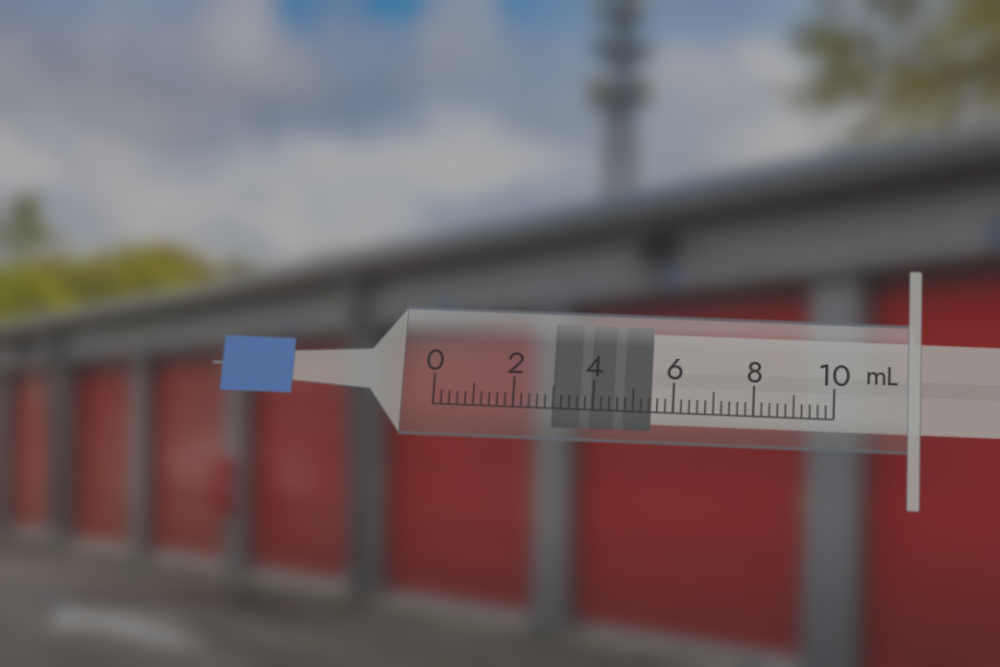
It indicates 3 mL
